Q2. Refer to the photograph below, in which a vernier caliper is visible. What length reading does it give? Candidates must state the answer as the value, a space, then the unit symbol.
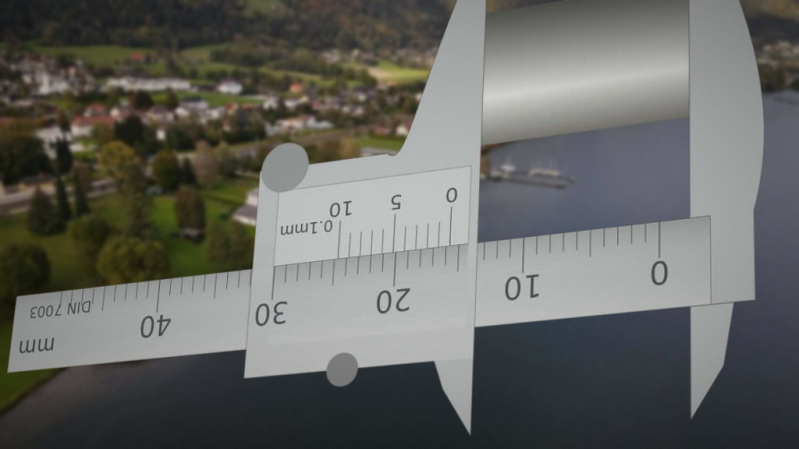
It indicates 15.7 mm
